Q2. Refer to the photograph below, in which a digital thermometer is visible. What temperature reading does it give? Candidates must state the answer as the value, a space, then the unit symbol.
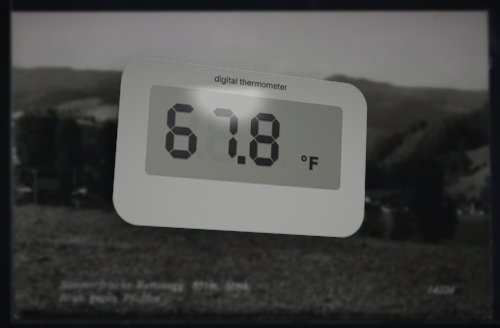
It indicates 67.8 °F
